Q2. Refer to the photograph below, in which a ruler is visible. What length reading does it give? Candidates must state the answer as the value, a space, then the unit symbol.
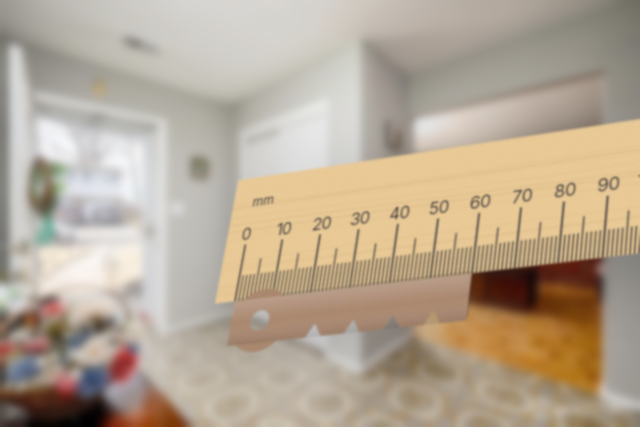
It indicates 60 mm
